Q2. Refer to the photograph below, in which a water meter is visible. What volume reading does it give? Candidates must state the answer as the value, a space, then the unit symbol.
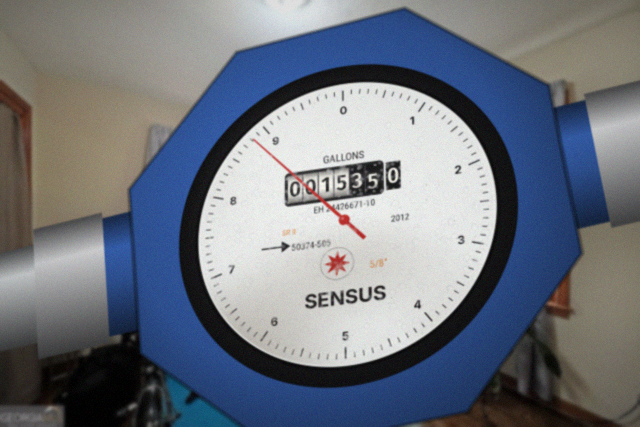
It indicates 15348.8 gal
